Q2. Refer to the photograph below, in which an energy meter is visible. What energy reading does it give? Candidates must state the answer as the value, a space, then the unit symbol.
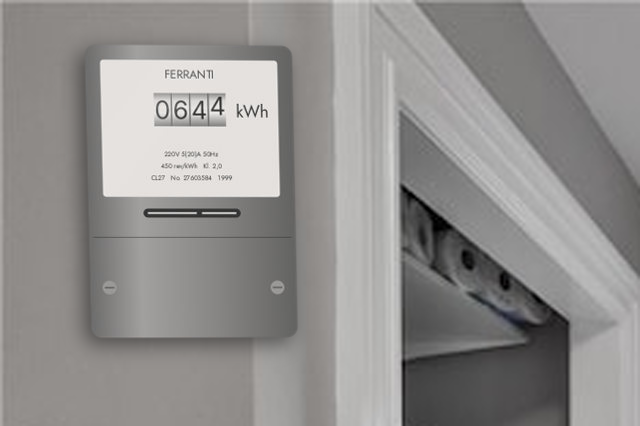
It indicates 644 kWh
